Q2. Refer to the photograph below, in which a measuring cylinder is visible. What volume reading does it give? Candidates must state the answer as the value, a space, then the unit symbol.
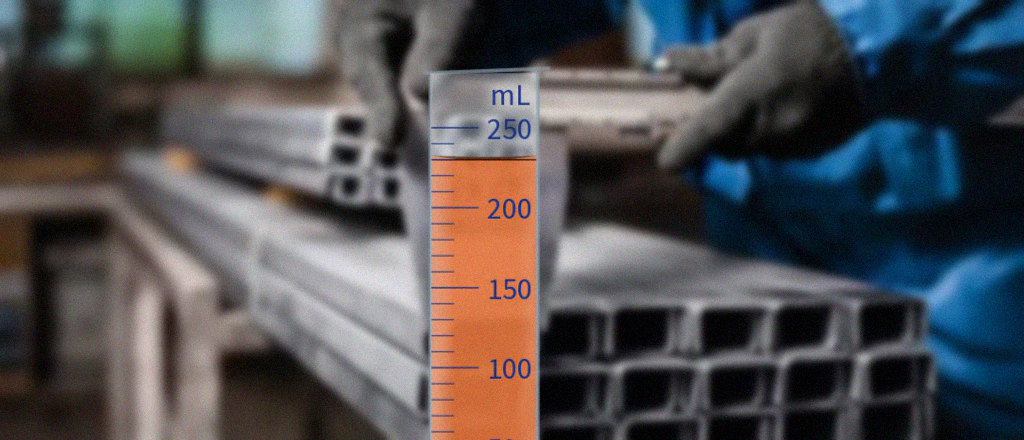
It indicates 230 mL
